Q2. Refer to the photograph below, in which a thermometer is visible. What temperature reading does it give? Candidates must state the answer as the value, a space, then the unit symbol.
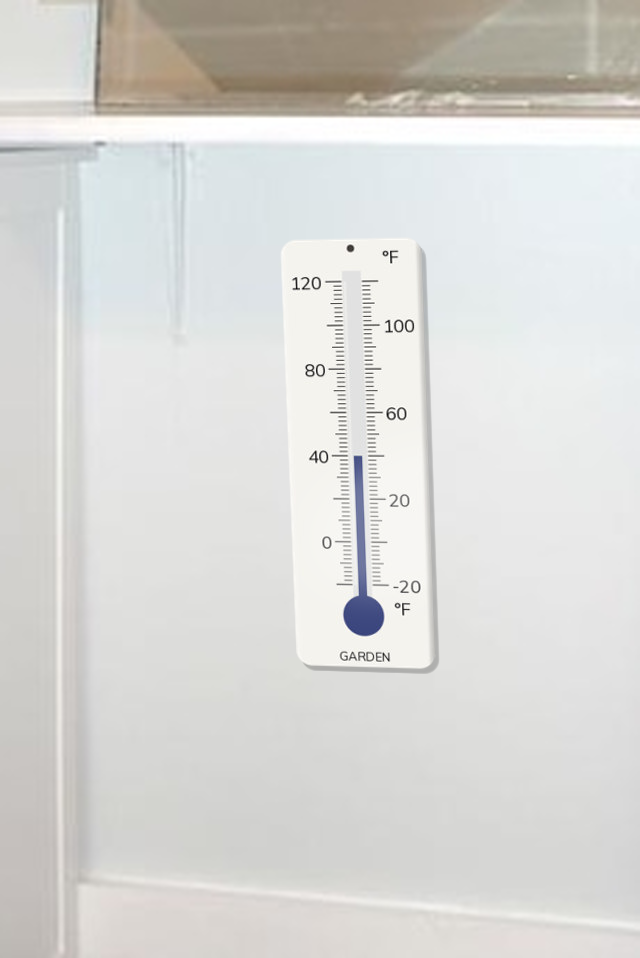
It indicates 40 °F
